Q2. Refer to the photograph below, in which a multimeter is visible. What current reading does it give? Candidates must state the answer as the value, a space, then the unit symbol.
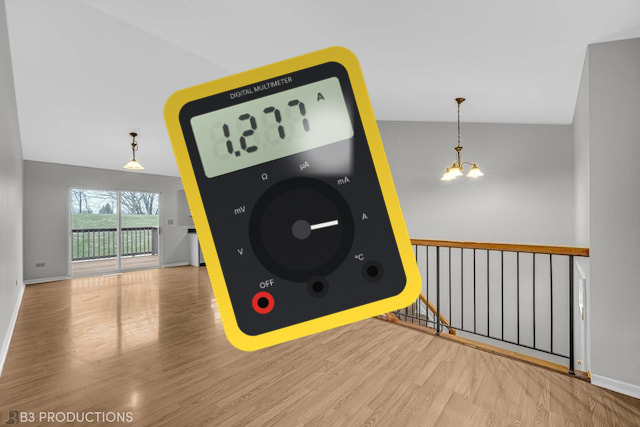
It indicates 1.277 A
